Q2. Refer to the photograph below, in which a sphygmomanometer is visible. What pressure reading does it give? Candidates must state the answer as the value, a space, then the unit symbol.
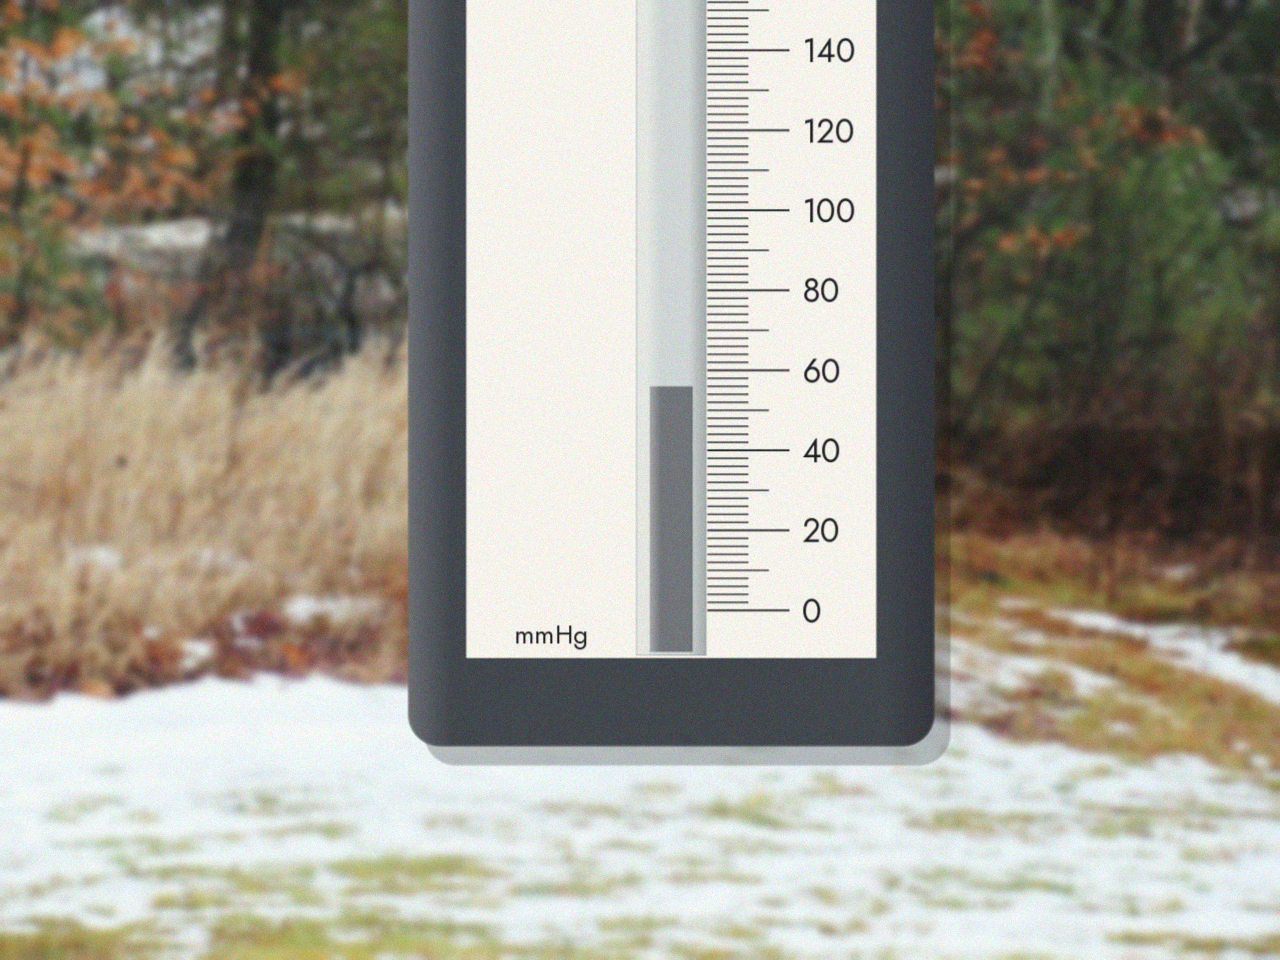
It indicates 56 mmHg
